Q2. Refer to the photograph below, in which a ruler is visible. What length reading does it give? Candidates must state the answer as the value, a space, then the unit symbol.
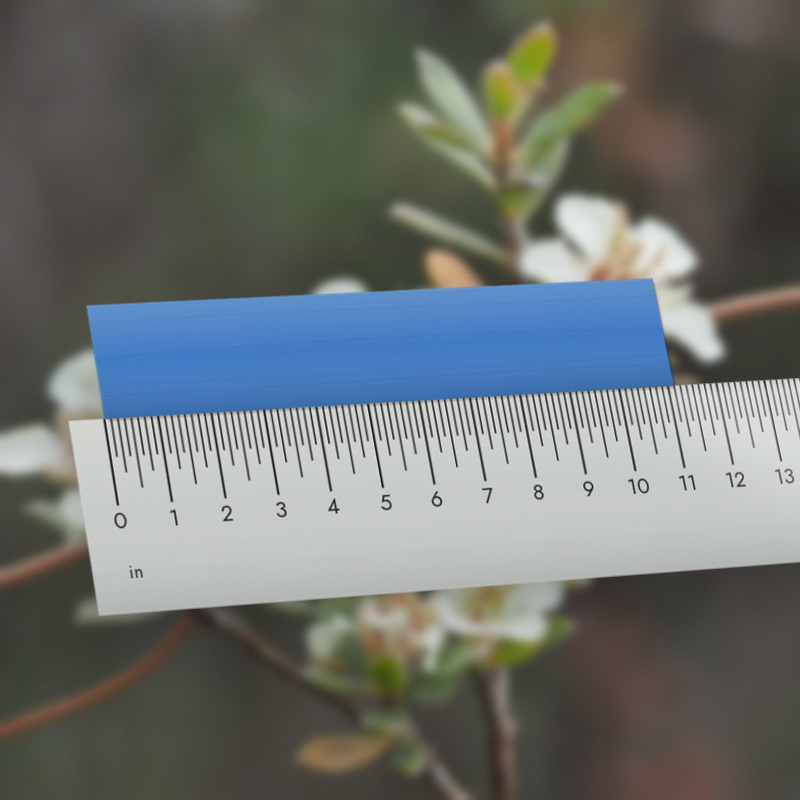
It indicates 11.125 in
